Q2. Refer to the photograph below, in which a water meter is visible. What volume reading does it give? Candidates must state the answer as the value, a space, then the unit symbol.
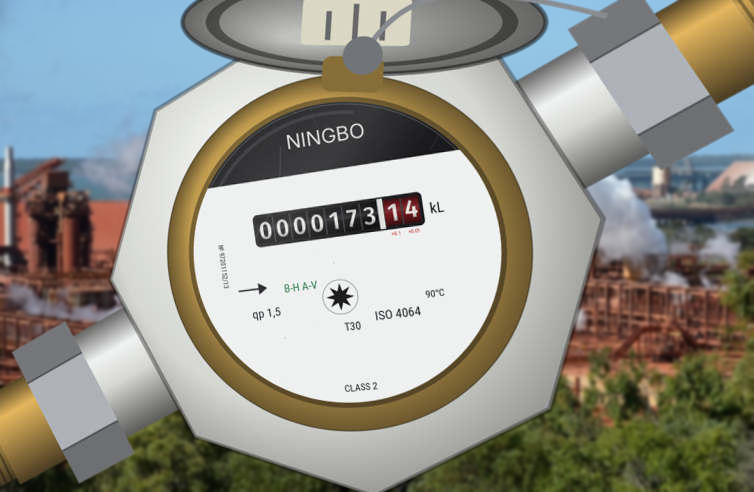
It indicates 173.14 kL
